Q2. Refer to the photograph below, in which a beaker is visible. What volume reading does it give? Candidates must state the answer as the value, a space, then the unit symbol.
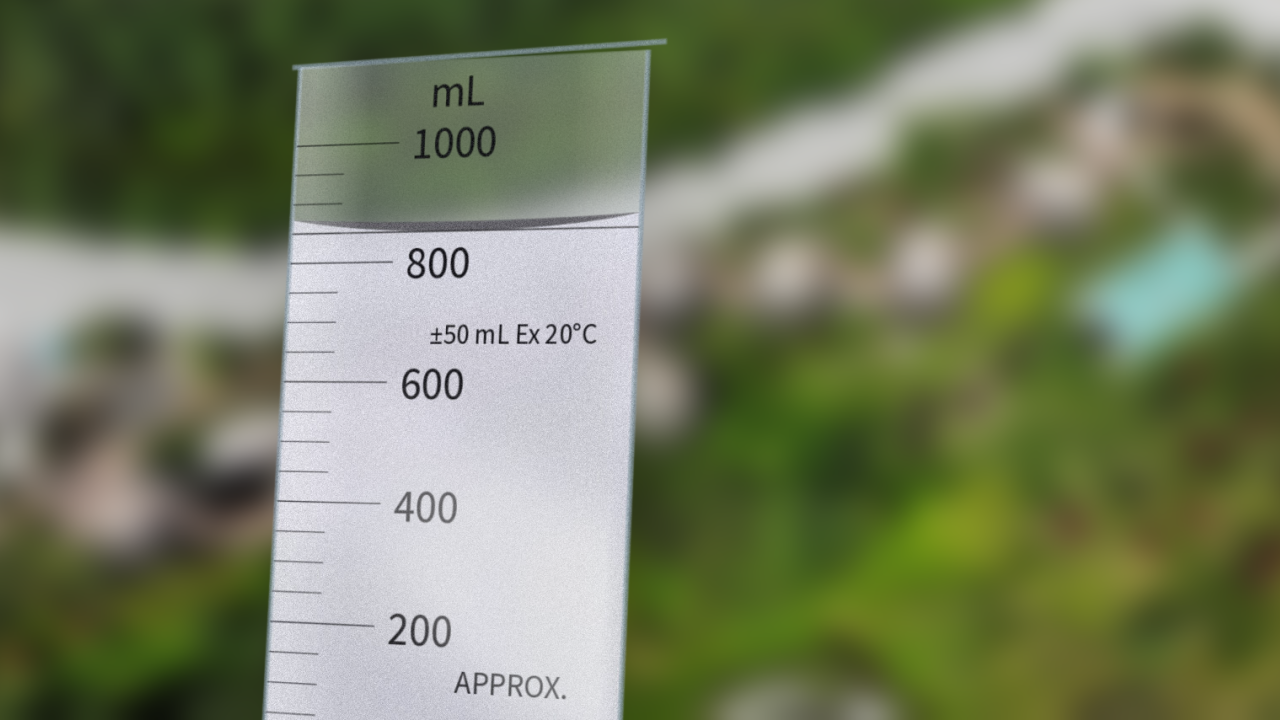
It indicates 850 mL
